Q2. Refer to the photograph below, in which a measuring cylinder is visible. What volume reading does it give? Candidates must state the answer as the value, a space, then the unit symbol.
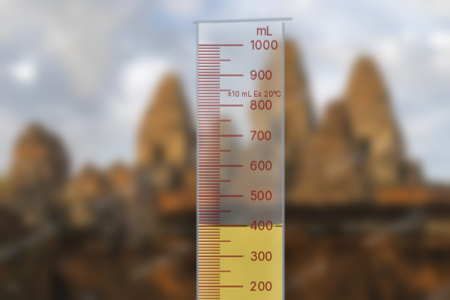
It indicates 400 mL
